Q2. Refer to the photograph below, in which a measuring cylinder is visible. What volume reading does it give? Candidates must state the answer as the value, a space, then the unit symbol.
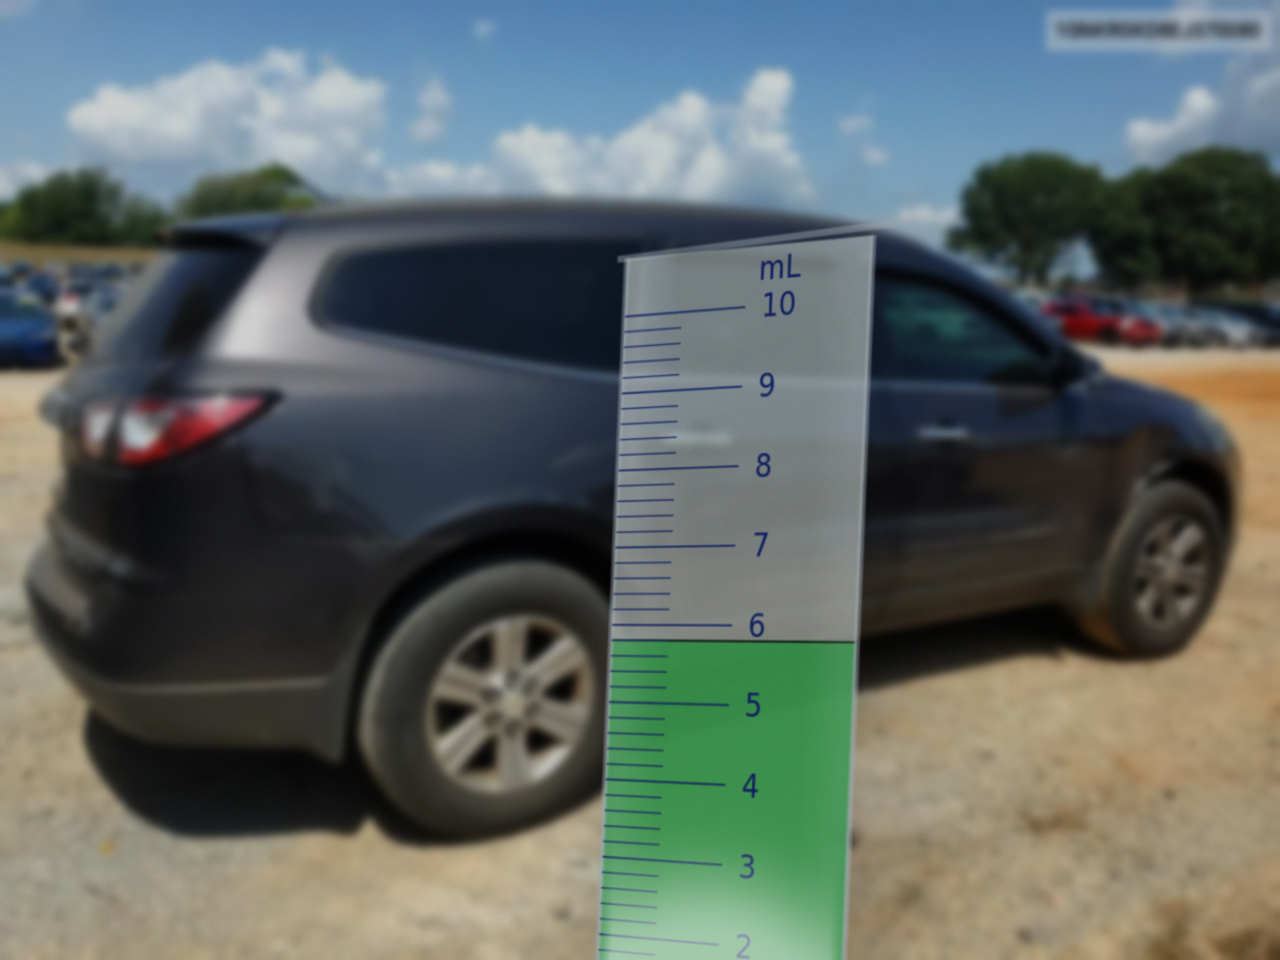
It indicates 5.8 mL
